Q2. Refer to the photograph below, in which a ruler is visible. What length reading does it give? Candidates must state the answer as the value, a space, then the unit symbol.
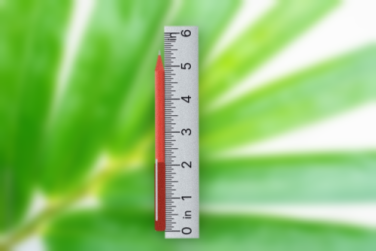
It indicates 5.5 in
